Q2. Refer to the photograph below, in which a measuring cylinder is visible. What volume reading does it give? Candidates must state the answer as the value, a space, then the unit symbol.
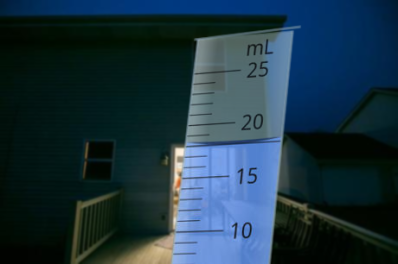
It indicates 18 mL
